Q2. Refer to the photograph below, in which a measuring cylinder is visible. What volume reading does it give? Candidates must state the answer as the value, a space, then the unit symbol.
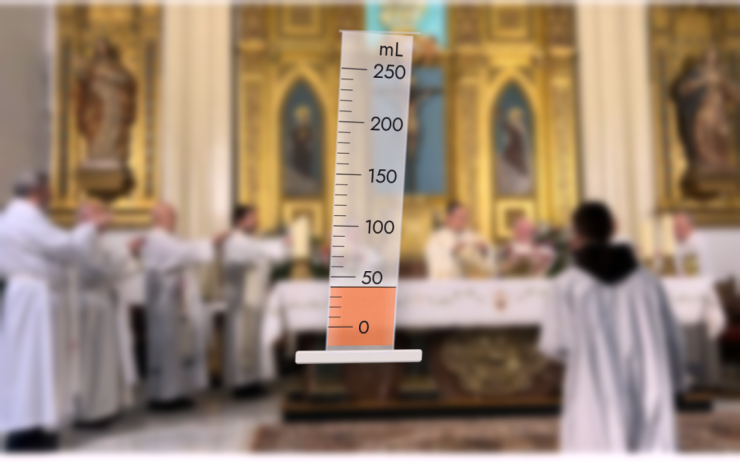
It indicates 40 mL
